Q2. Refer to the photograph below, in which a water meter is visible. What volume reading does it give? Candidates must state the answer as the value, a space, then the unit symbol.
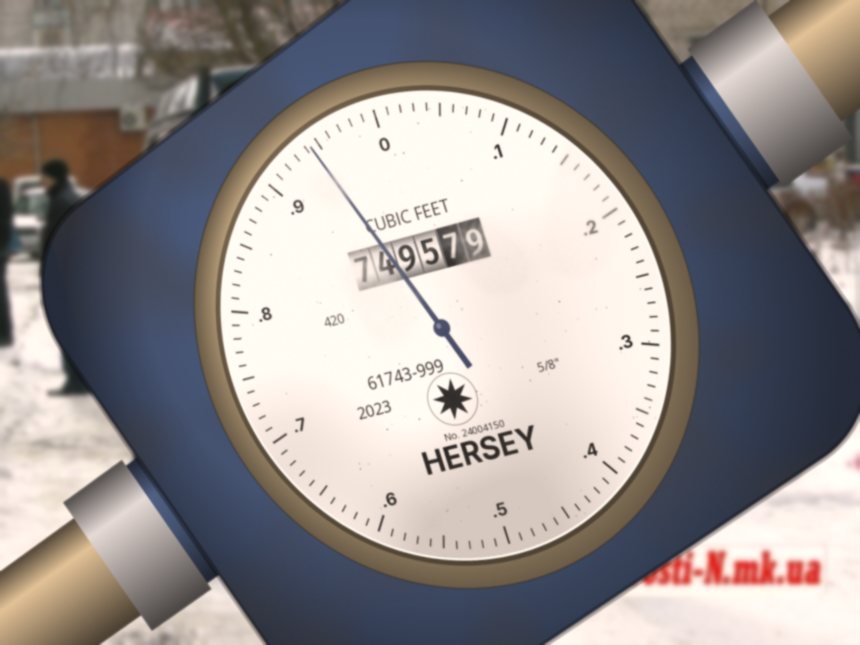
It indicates 749578.94 ft³
